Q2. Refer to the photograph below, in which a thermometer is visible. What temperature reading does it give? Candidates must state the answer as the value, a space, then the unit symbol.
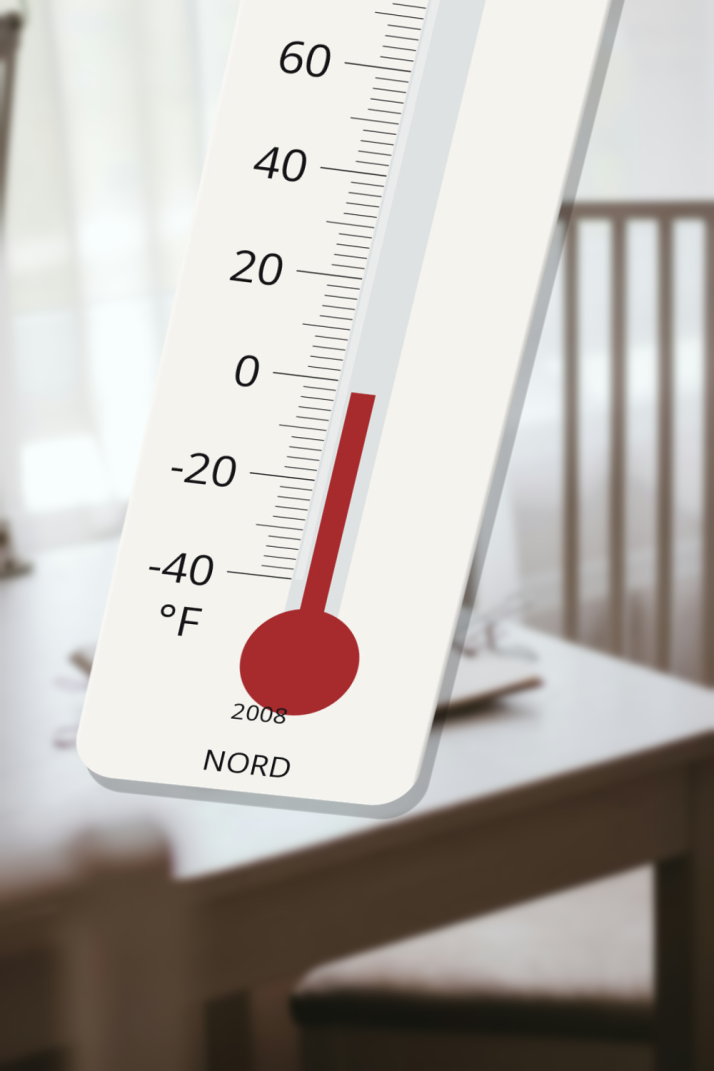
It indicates -2 °F
